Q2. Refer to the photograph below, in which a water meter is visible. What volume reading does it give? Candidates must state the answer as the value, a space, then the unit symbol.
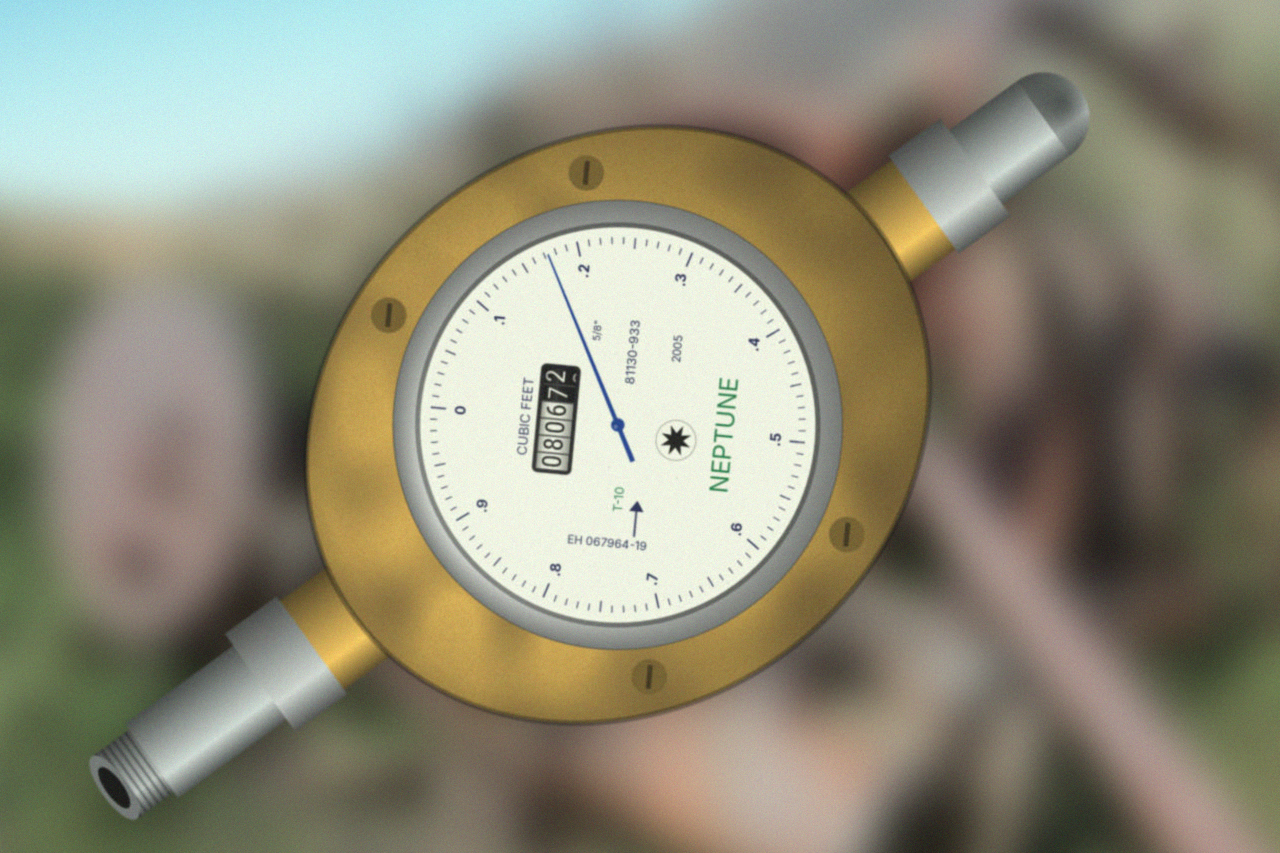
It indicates 80672.17 ft³
